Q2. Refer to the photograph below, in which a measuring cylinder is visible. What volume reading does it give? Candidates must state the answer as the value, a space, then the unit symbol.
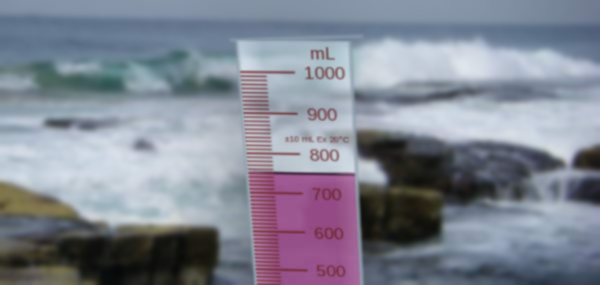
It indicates 750 mL
